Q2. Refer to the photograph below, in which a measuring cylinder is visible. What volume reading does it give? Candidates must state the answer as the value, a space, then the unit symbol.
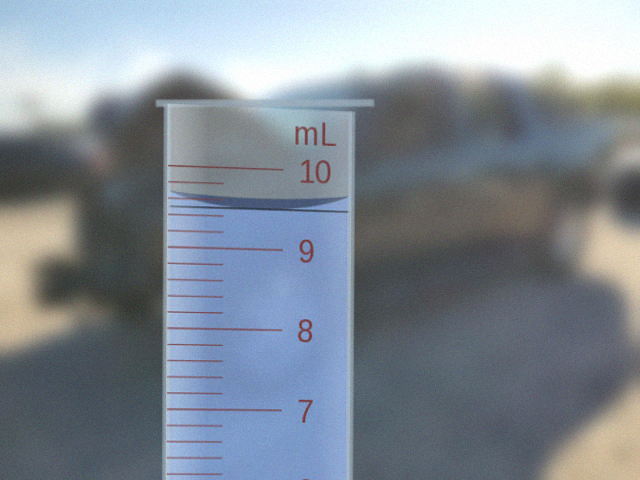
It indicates 9.5 mL
